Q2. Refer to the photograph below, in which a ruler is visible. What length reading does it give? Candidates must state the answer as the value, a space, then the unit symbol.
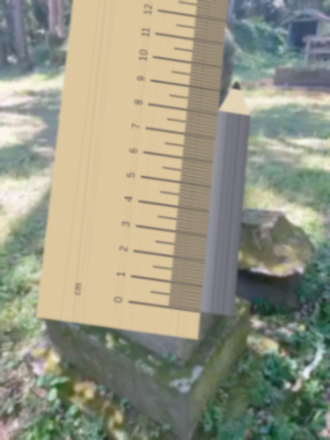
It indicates 9.5 cm
